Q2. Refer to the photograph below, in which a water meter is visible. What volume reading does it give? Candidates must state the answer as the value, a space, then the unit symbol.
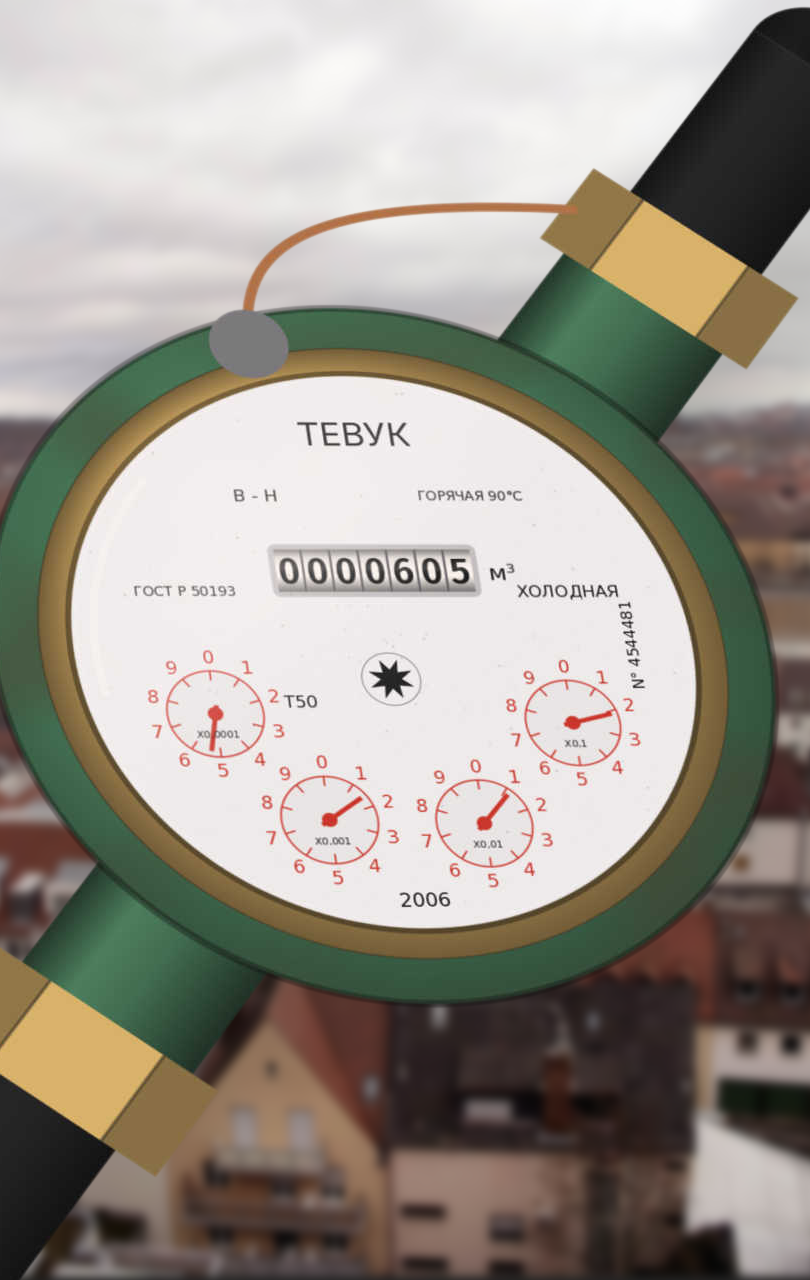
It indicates 605.2115 m³
